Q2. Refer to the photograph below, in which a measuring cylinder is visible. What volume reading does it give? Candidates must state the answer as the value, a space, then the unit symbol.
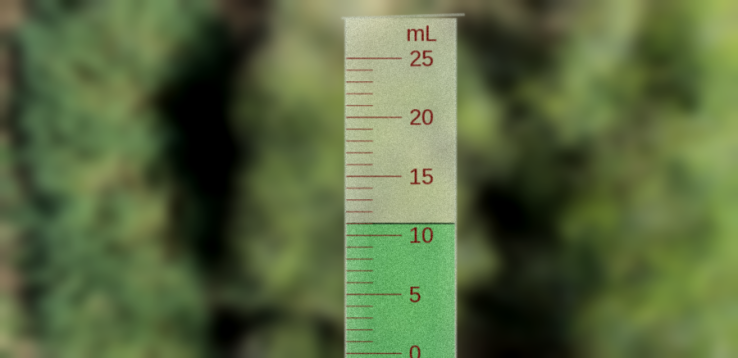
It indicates 11 mL
